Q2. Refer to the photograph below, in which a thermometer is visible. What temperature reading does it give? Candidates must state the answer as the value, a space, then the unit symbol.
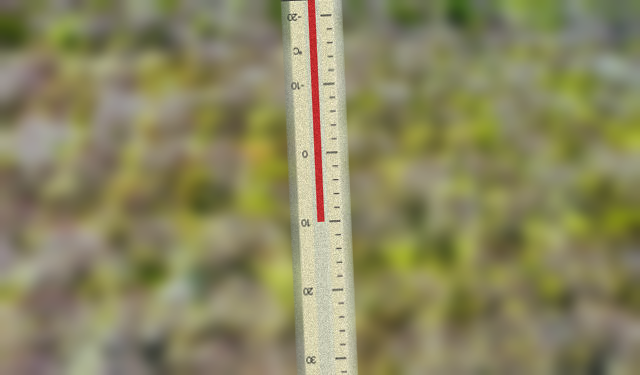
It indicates 10 °C
